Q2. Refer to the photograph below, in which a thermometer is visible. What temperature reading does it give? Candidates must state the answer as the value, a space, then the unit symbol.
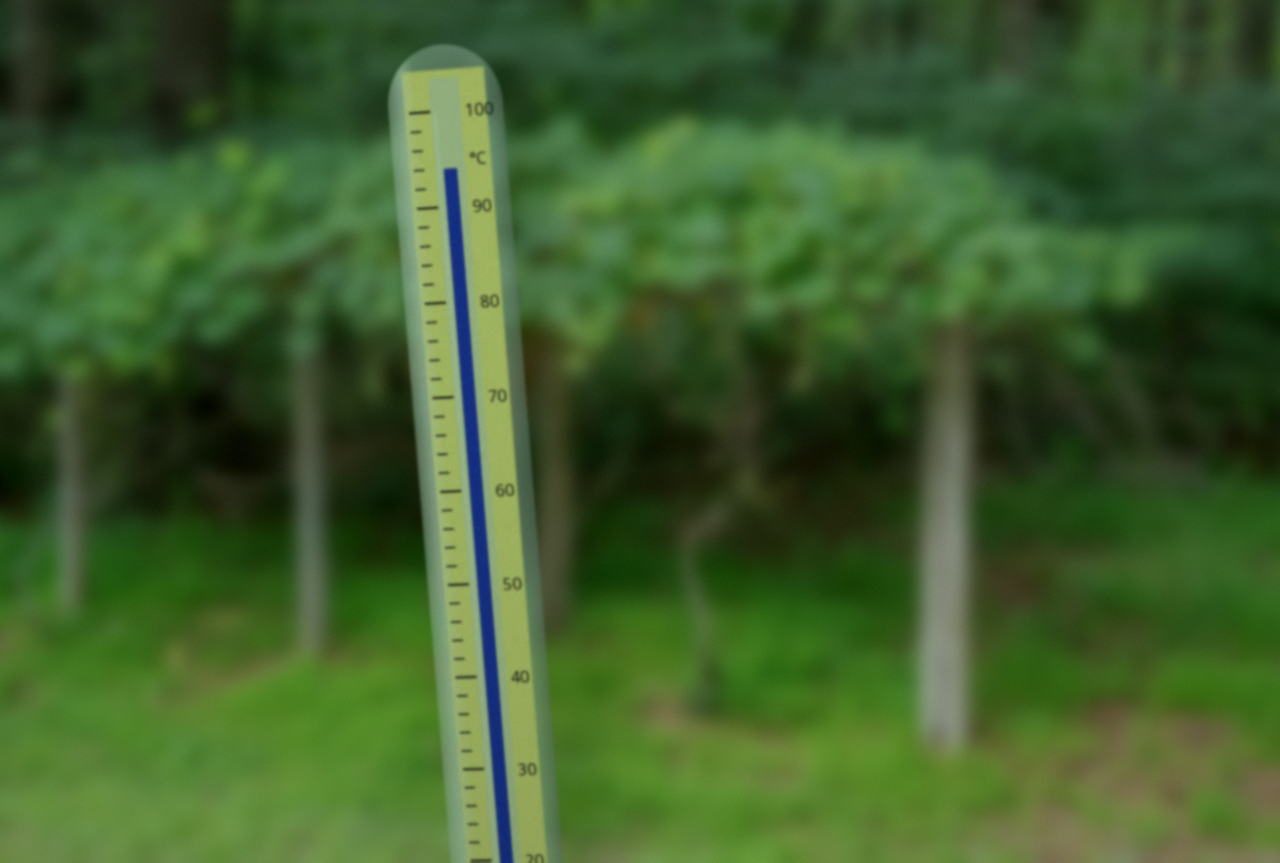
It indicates 94 °C
